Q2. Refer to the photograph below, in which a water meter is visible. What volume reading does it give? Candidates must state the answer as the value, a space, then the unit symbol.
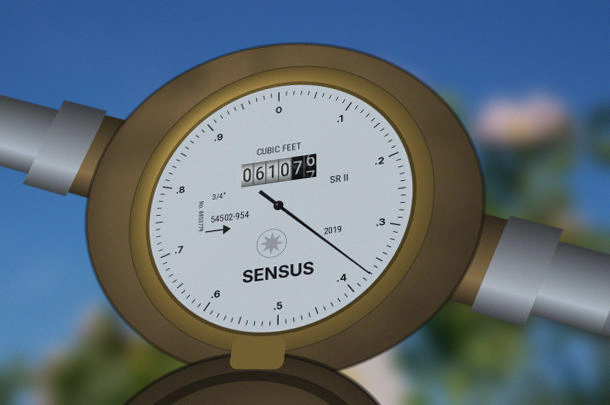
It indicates 61076.37 ft³
